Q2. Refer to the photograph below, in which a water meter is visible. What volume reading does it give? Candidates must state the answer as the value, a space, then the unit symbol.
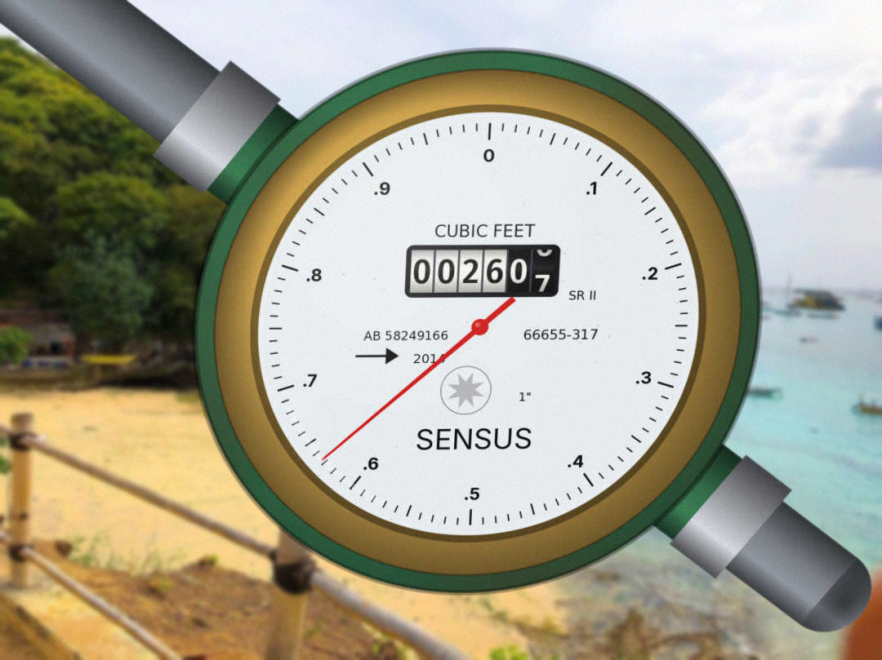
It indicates 2606.63 ft³
